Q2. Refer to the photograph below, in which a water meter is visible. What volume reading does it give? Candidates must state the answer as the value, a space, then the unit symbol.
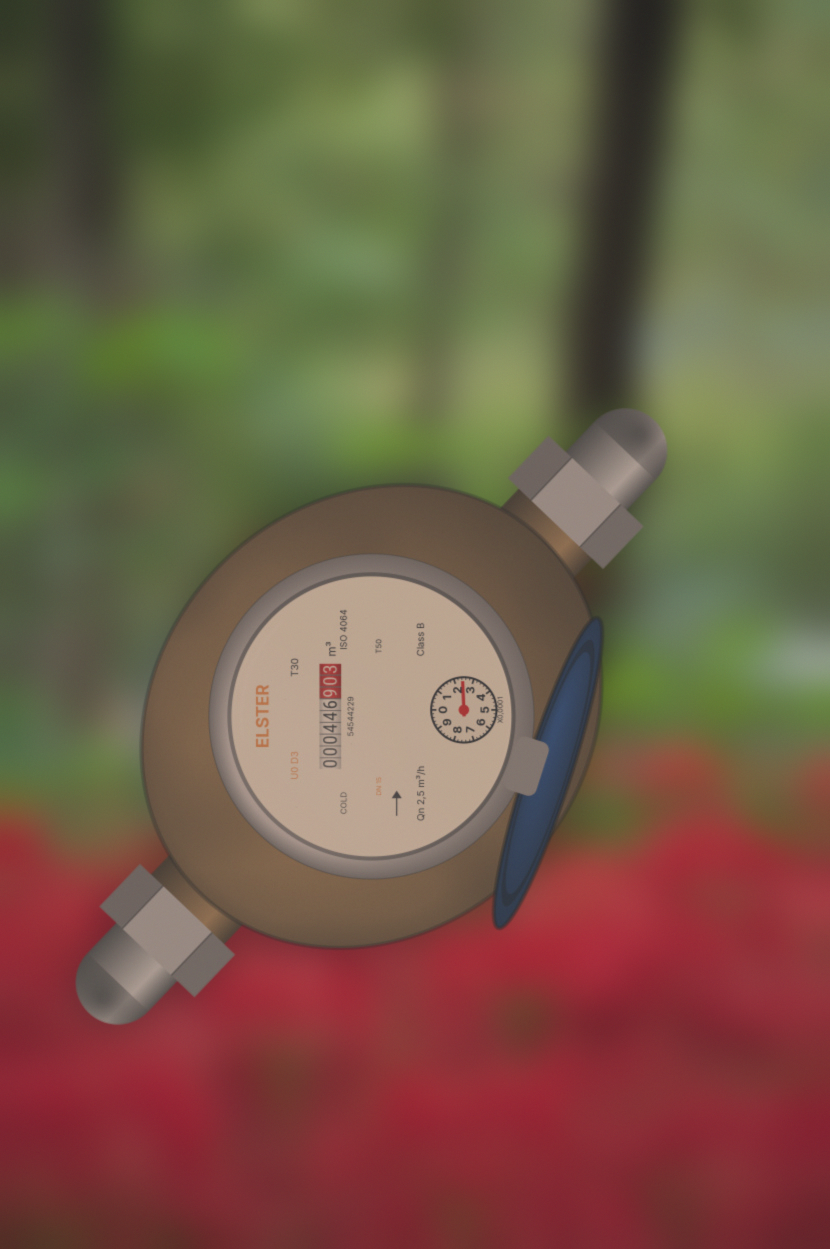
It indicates 446.9032 m³
